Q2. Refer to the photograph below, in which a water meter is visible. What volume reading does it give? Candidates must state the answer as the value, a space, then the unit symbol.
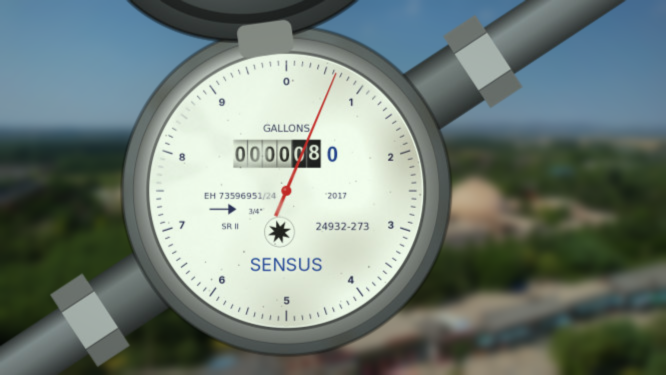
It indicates 80.6 gal
